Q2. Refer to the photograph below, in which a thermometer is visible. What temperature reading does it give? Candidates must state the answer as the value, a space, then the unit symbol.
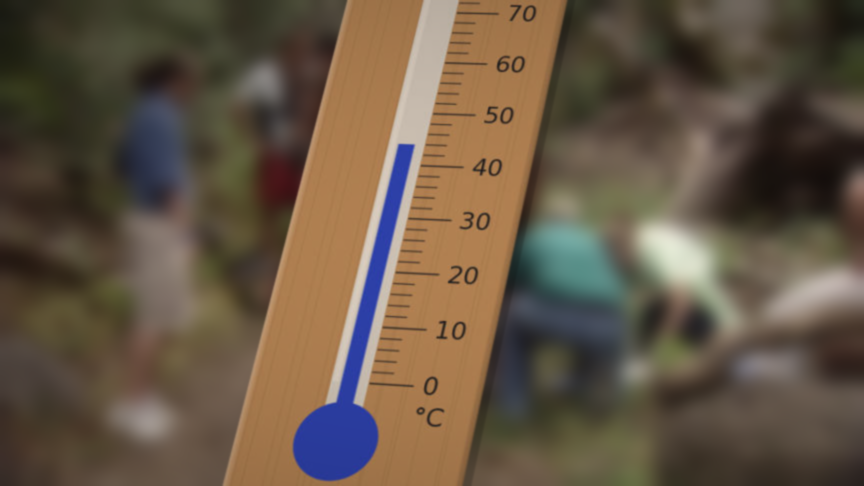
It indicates 44 °C
